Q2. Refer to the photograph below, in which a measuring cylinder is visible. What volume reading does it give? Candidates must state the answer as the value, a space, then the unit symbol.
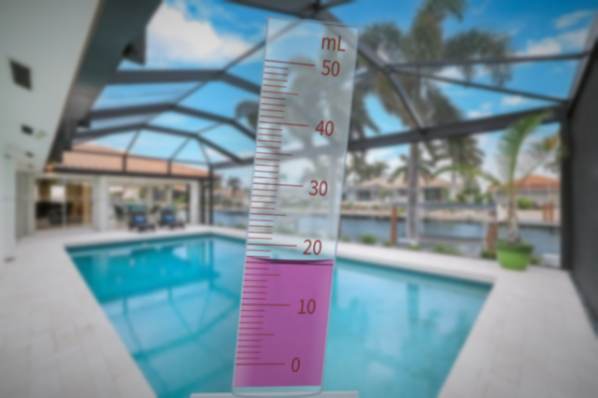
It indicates 17 mL
